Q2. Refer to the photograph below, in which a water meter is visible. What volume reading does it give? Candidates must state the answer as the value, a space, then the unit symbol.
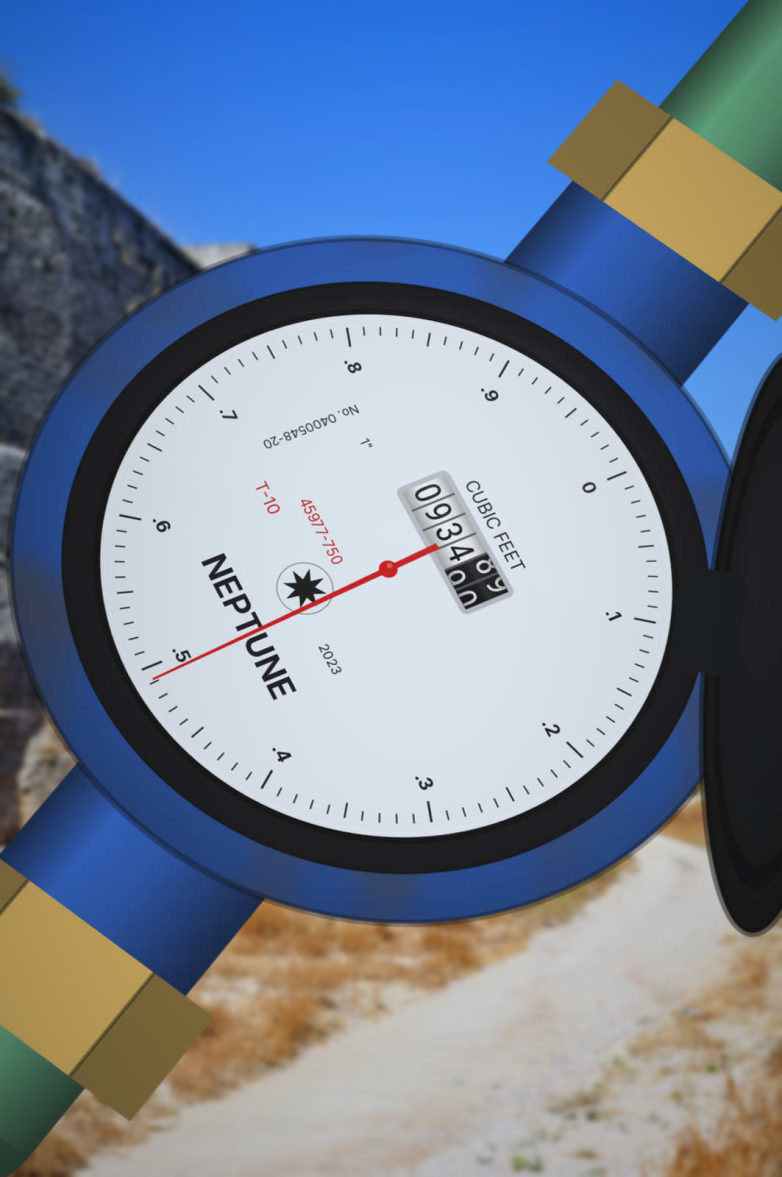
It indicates 93489.49 ft³
